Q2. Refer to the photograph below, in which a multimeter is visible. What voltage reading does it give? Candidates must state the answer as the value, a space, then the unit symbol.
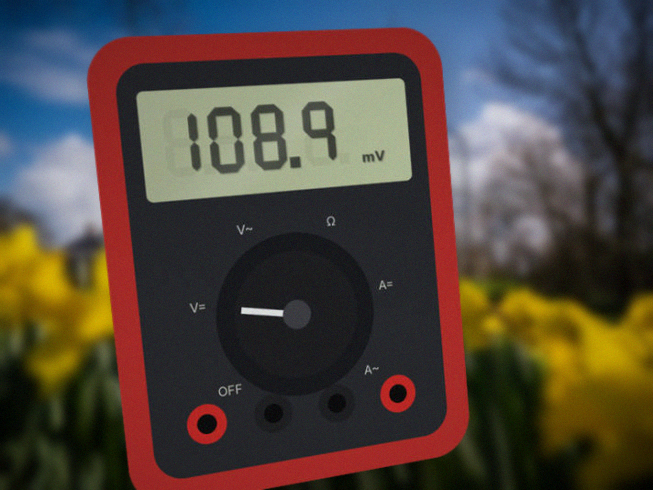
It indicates 108.9 mV
